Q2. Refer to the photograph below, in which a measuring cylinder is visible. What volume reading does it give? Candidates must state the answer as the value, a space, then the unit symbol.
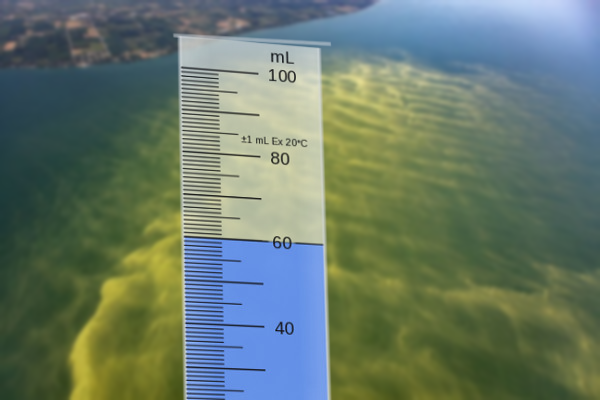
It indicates 60 mL
